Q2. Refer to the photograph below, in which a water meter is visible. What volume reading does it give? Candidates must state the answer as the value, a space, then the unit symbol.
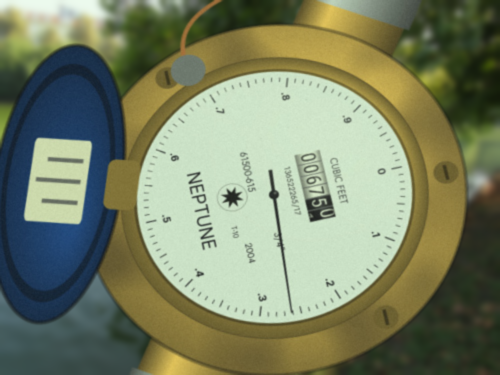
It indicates 6750.26 ft³
